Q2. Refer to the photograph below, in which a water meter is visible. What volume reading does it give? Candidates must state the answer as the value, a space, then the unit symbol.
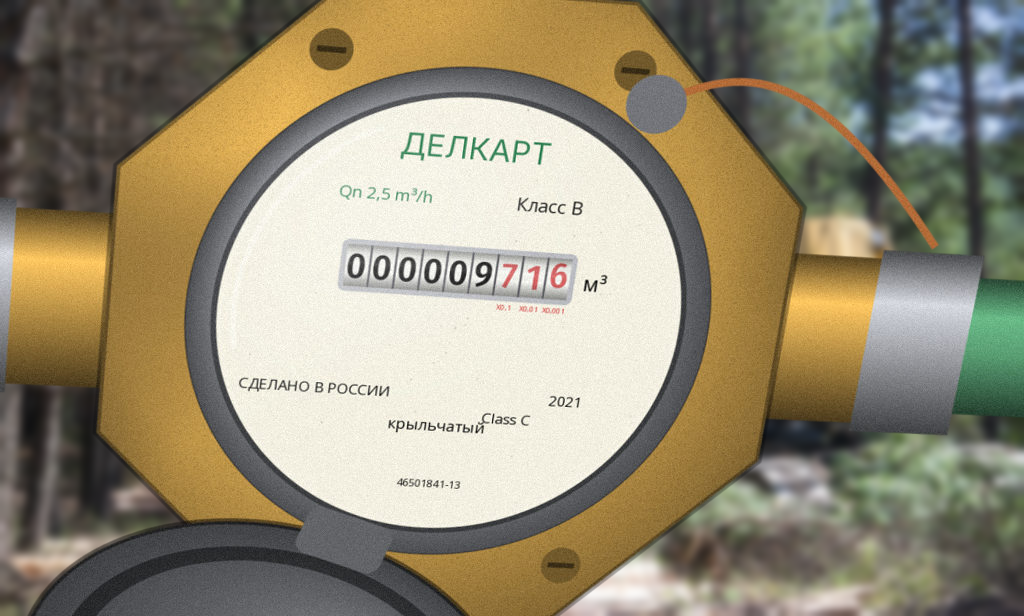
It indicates 9.716 m³
